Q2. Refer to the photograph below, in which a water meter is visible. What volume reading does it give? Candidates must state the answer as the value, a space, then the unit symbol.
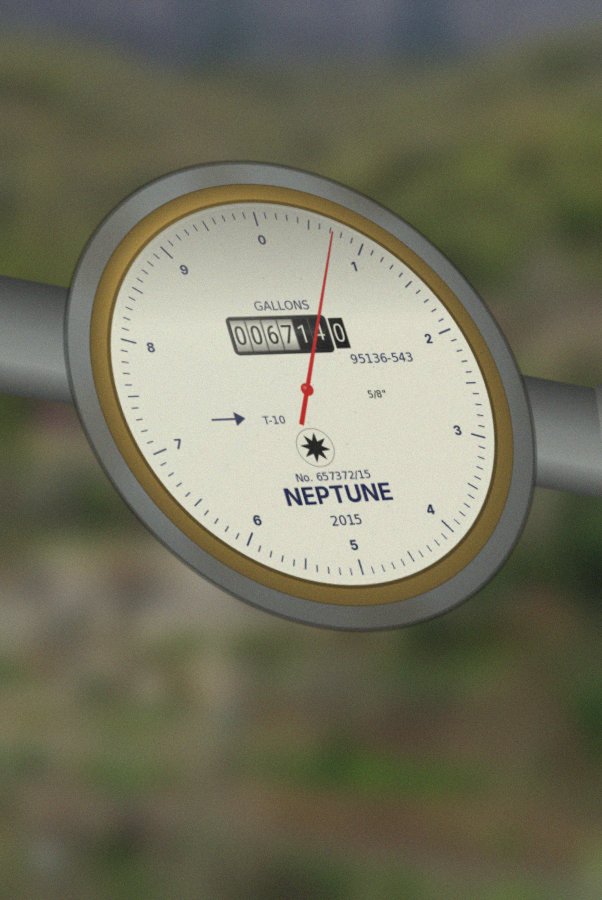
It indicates 67140.7 gal
